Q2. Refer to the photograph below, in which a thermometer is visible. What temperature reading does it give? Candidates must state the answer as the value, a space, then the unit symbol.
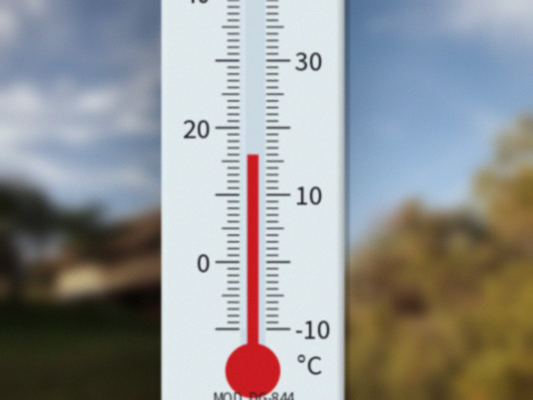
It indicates 16 °C
